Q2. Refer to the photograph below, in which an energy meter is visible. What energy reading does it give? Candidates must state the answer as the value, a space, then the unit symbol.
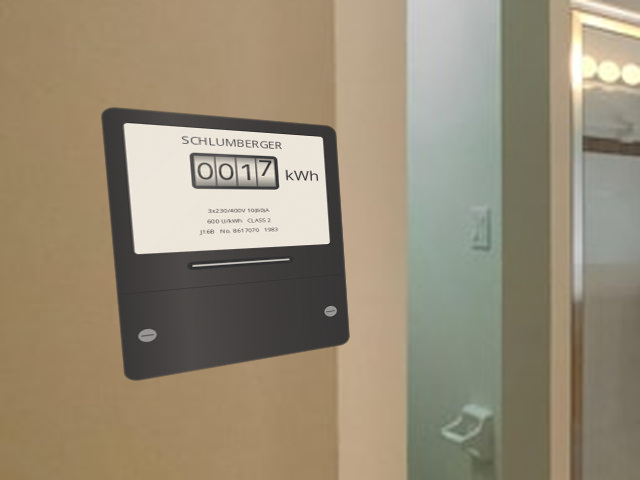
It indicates 17 kWh
